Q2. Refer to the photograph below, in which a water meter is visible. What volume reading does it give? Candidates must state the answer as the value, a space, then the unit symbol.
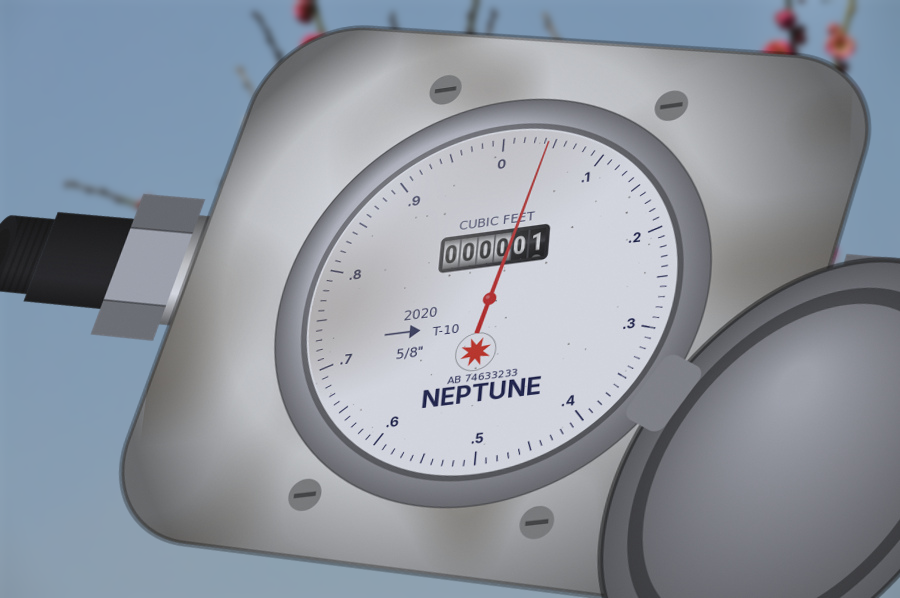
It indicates 1.04 ft³
